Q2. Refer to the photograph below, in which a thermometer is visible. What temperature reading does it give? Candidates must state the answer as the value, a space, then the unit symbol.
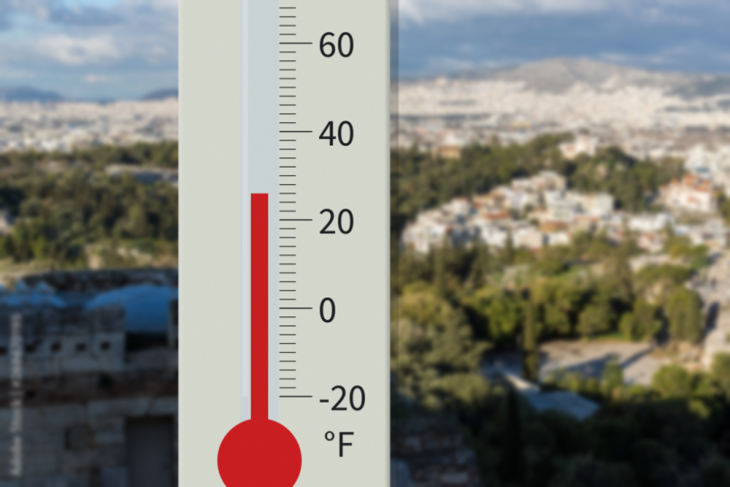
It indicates 26 °F
